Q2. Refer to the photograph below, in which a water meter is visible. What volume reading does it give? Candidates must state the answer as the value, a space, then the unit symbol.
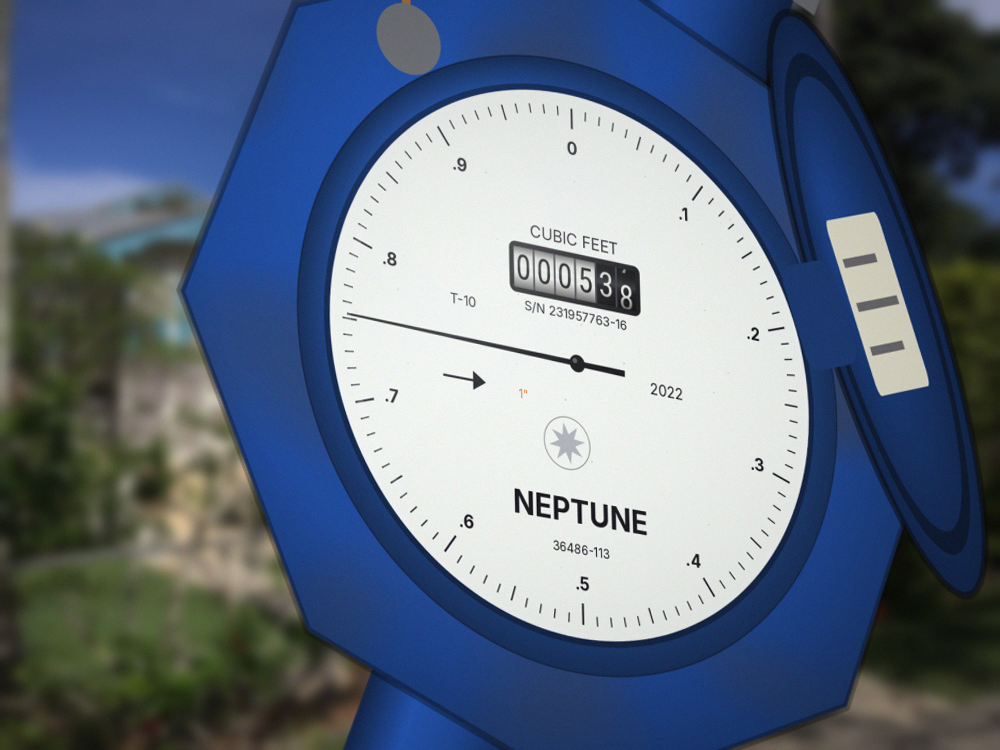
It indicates 537.75 ft³
